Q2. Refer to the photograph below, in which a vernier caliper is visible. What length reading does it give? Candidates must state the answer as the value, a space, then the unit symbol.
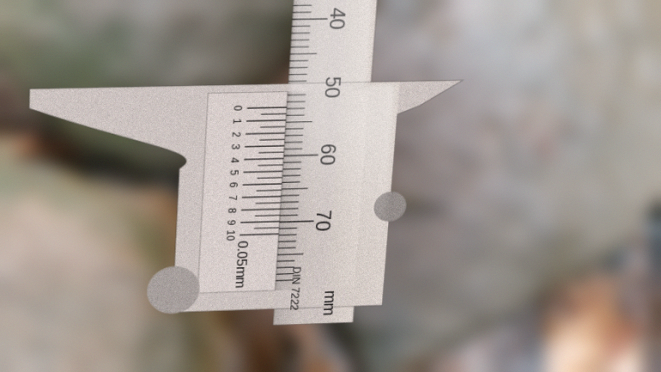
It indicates 52.8 mm
